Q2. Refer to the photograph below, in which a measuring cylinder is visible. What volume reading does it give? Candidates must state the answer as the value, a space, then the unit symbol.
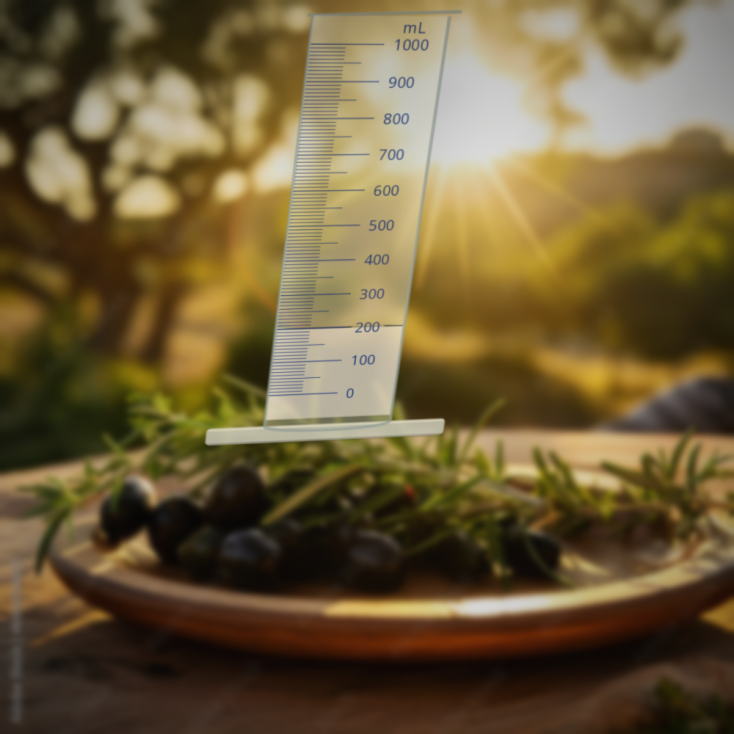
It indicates 200 mL
